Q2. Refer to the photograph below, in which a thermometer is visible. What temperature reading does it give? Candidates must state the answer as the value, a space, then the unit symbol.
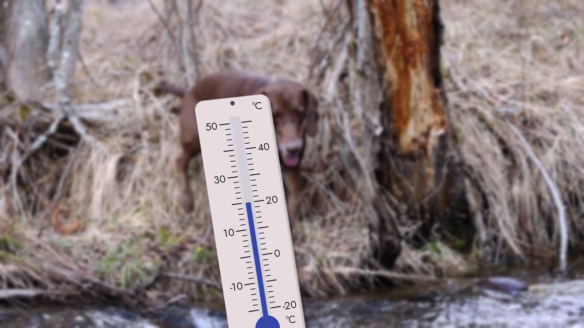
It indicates 20 °C
